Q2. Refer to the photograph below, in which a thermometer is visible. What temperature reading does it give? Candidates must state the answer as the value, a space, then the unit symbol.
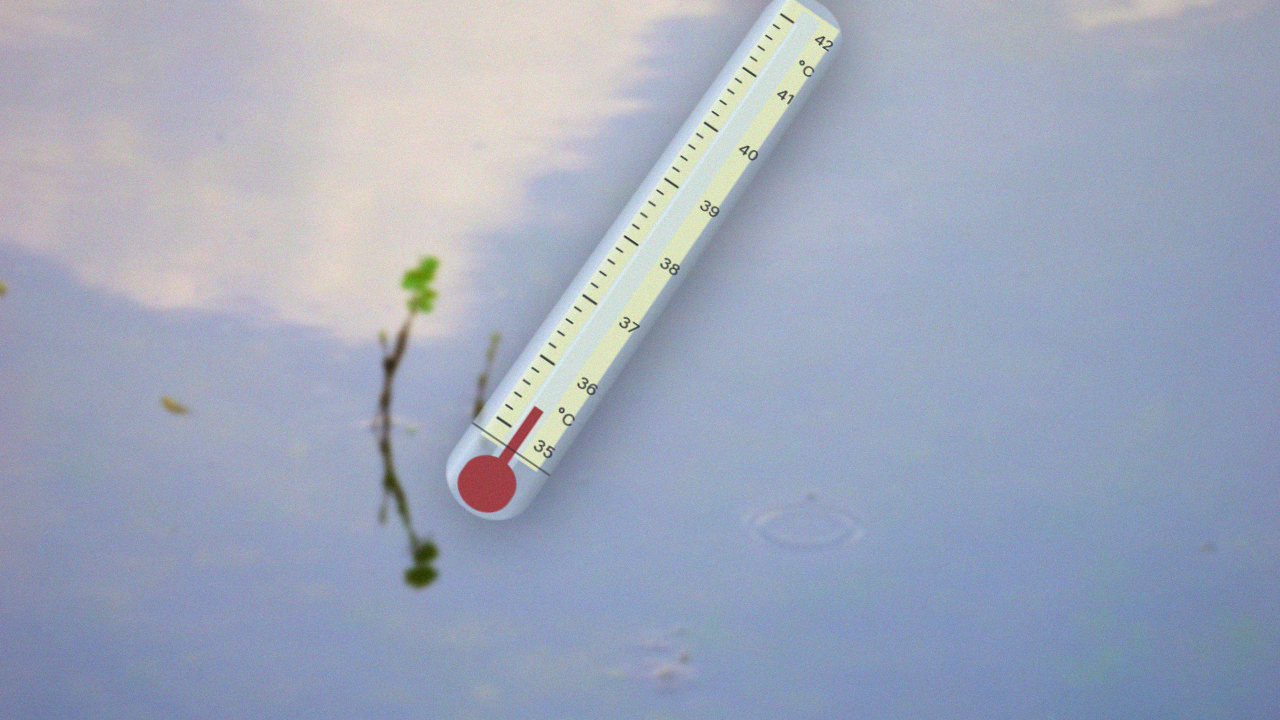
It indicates 35.4 °C
